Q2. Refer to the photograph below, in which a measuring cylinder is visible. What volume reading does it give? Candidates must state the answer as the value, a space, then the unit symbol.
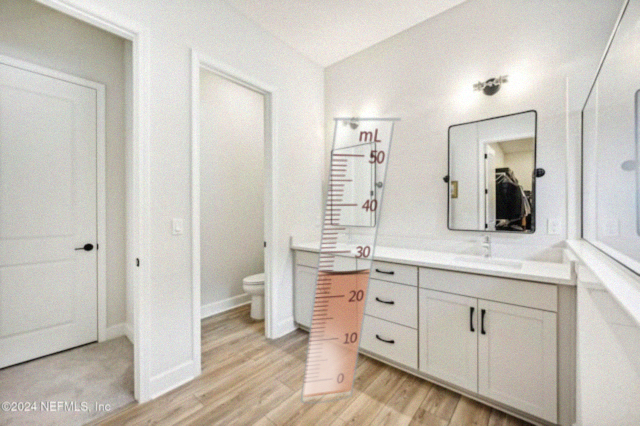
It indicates 25 mL
